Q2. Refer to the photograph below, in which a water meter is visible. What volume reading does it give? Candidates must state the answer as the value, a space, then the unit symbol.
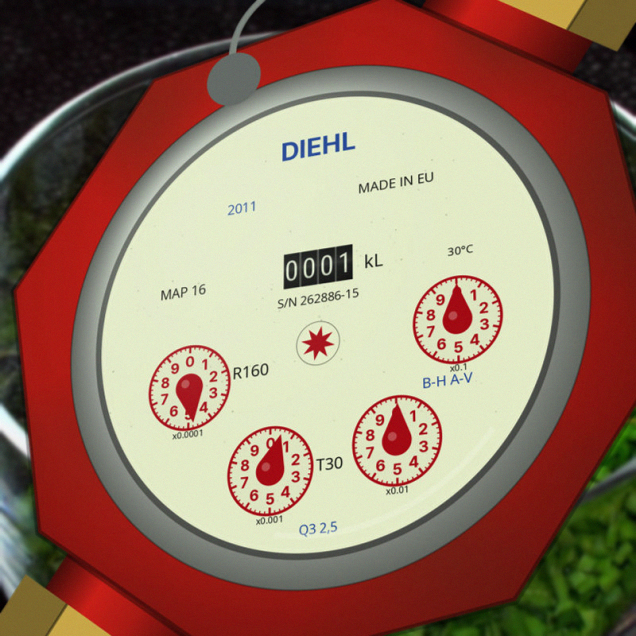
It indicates 1.0004 kL
